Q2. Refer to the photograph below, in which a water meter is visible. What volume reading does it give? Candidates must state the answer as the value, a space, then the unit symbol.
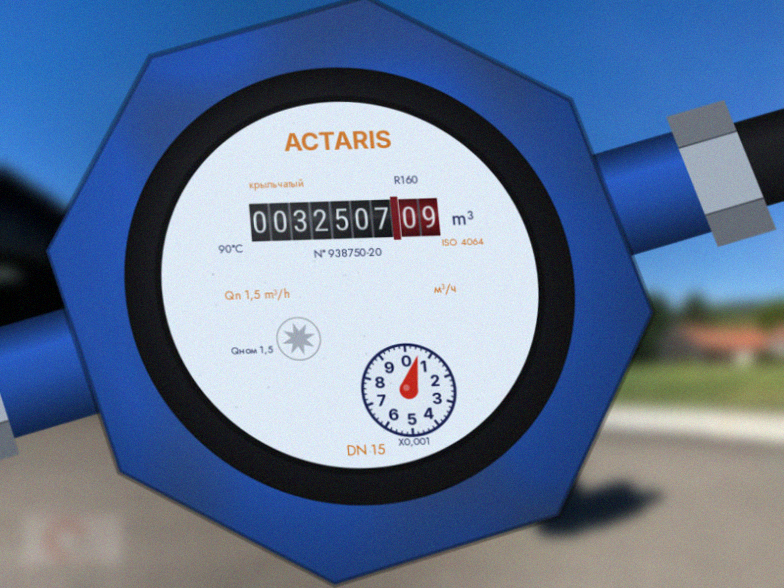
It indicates 32507.090 m³
